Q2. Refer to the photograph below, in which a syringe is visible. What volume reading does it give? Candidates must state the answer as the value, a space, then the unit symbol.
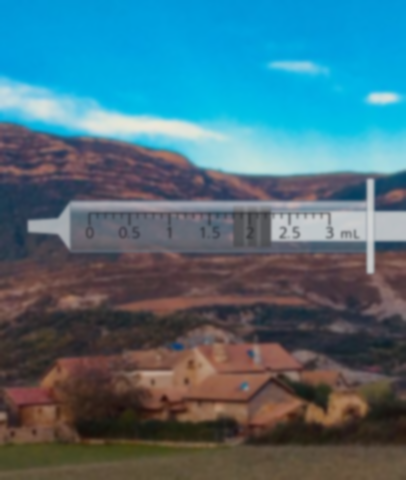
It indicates 1.8 mL
